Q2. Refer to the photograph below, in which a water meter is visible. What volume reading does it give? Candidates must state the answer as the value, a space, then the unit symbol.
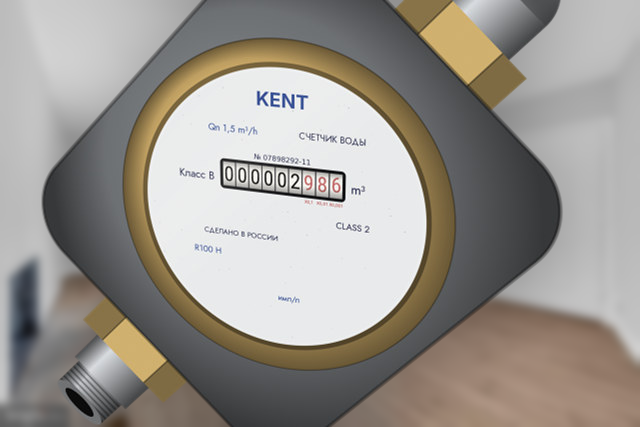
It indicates 2.986 m³
